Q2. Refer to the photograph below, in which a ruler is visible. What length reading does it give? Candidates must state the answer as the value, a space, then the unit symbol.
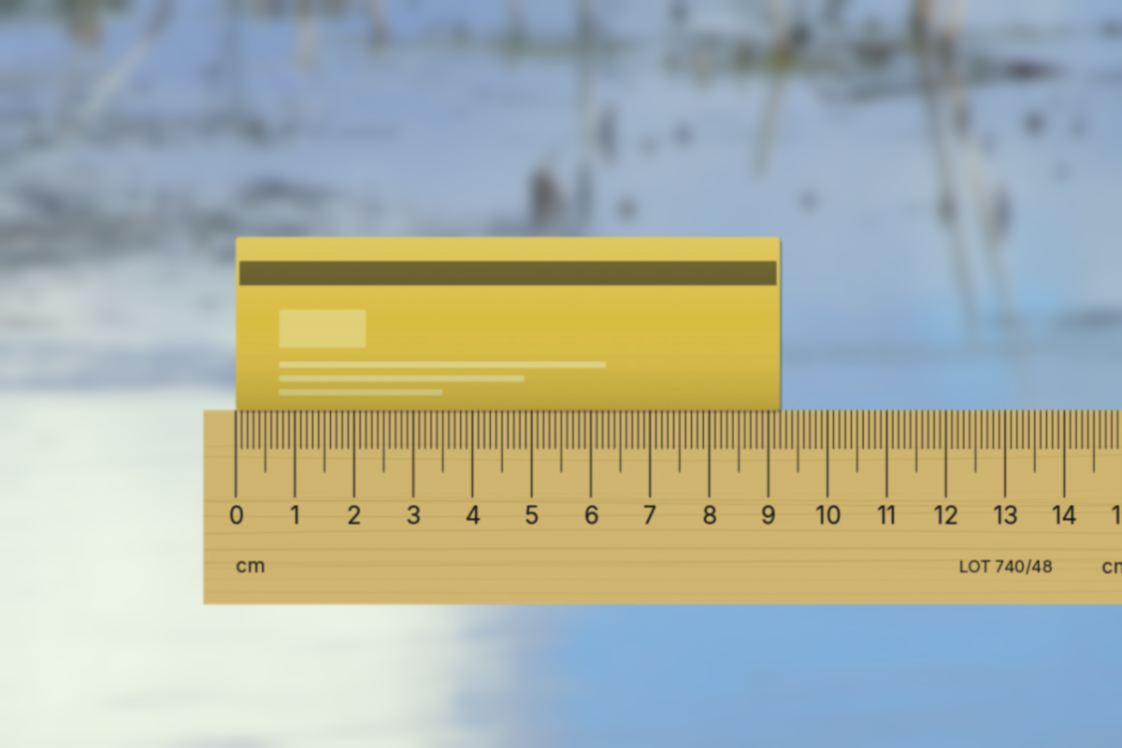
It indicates 9.2 cm
